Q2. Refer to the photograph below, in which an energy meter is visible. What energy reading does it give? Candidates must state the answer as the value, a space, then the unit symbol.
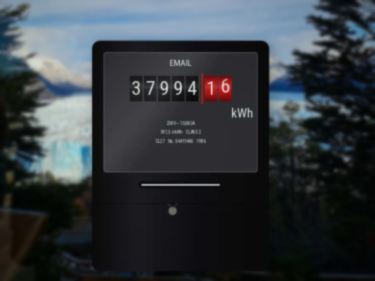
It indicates 37994.16 kWh
